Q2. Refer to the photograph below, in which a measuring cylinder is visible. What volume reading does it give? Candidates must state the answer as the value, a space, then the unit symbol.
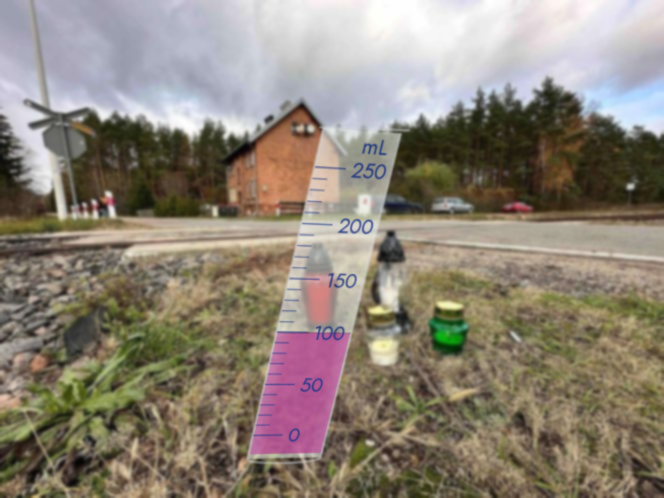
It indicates 100 mL
